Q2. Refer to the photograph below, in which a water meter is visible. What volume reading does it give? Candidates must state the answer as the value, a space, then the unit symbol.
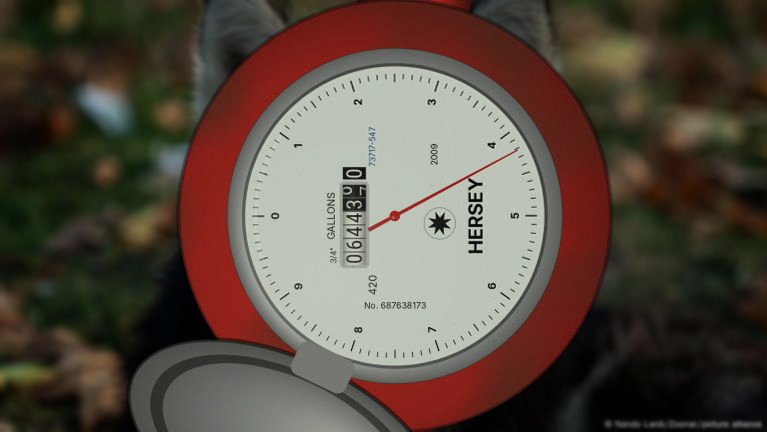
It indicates 644364.2 gal
